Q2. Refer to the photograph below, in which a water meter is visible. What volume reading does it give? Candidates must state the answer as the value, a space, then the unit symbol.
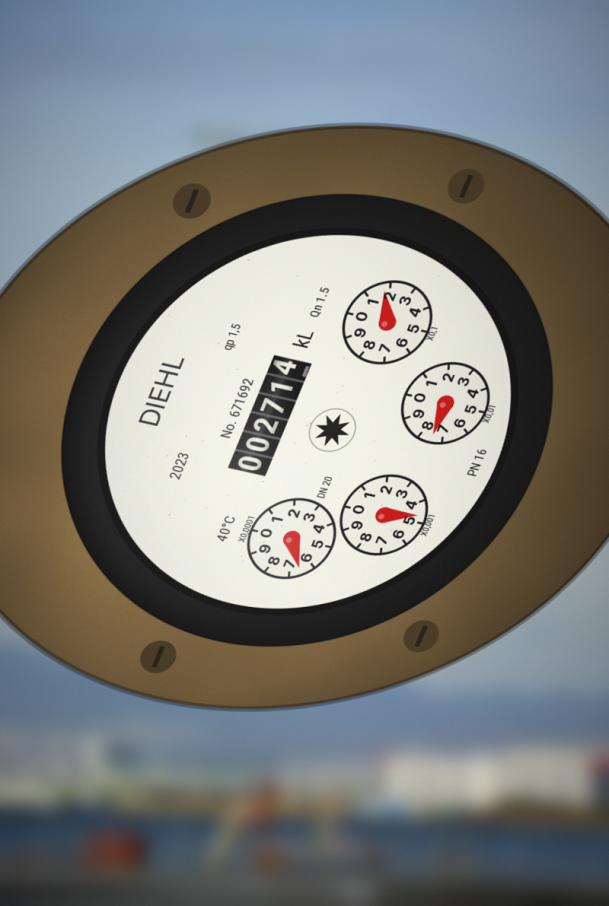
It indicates 2714.1746 kL
